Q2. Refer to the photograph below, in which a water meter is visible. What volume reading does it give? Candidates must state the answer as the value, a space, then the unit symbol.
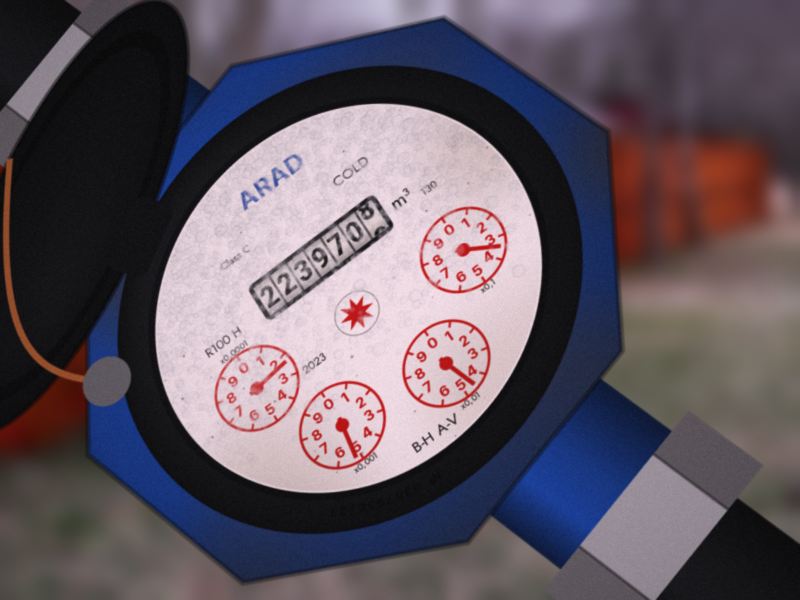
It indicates 2239708.3452 m³
